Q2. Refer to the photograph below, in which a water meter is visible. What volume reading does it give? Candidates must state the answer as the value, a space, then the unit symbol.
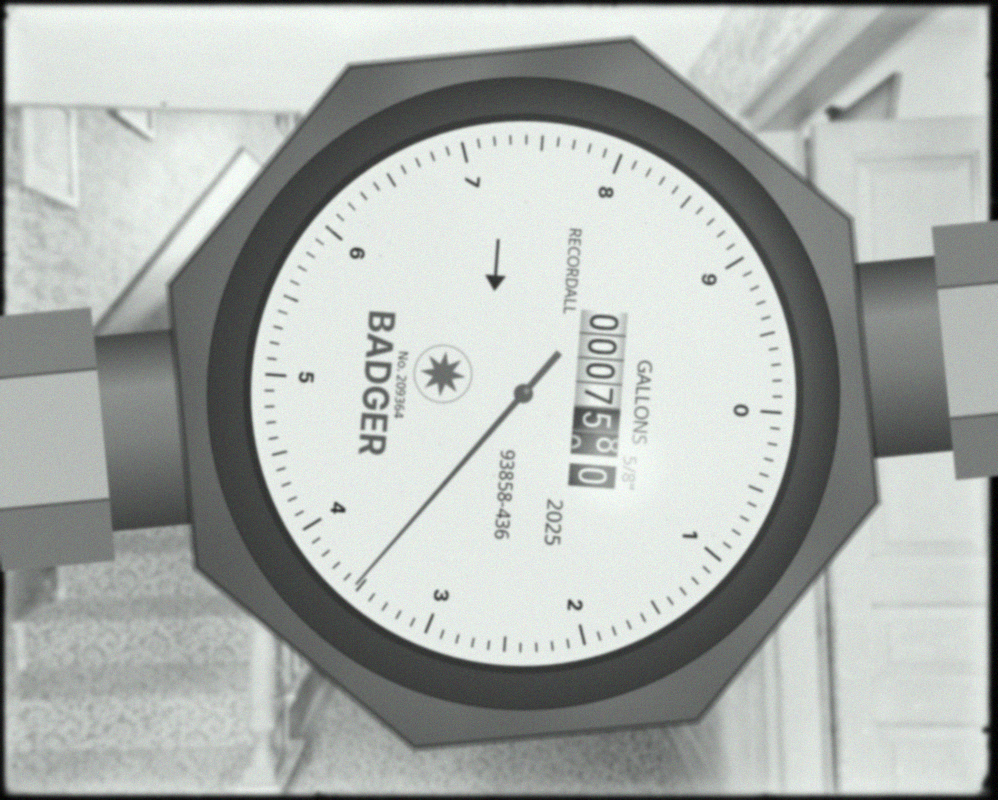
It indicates 7583.5 gal
